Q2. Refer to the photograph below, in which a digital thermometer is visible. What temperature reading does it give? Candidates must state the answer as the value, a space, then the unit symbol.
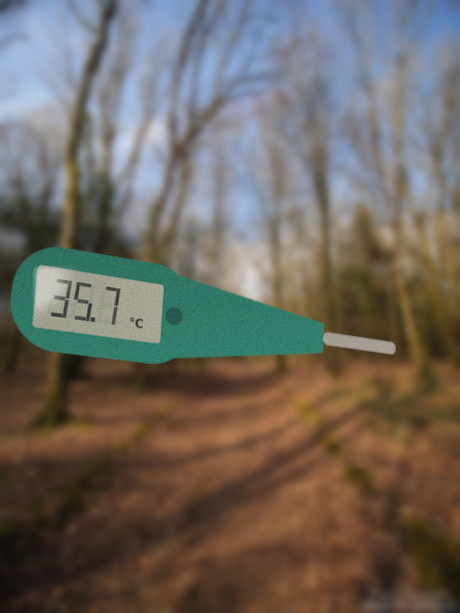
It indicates 35.7 °C
